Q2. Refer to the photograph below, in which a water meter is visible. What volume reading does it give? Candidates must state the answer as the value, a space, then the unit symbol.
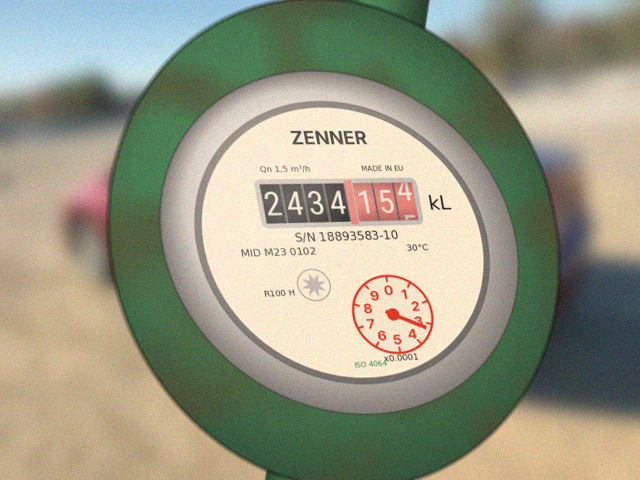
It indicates 2434.1543 kL
